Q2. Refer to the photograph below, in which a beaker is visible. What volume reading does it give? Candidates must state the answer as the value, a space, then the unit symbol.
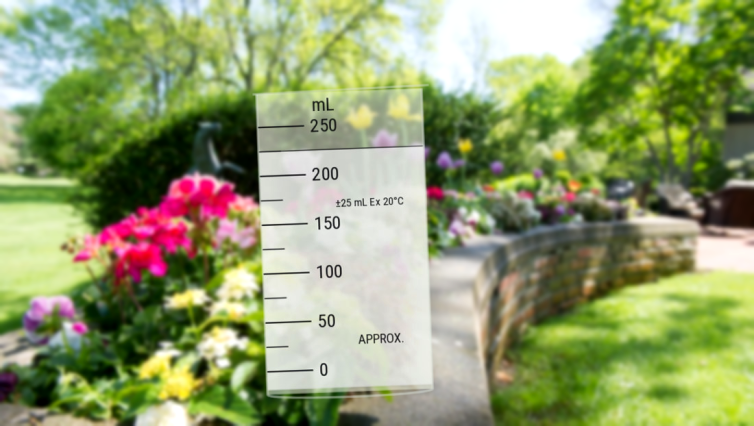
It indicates 225 mL
